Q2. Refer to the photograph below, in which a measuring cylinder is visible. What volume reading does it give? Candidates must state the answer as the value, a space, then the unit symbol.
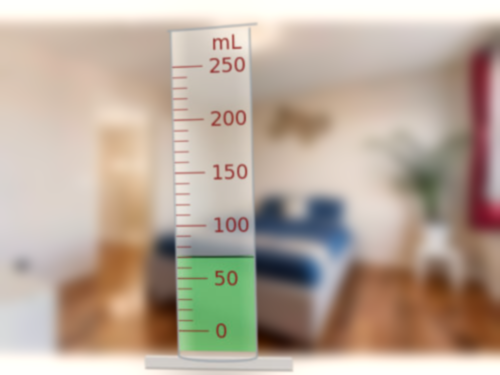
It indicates 70 mL
